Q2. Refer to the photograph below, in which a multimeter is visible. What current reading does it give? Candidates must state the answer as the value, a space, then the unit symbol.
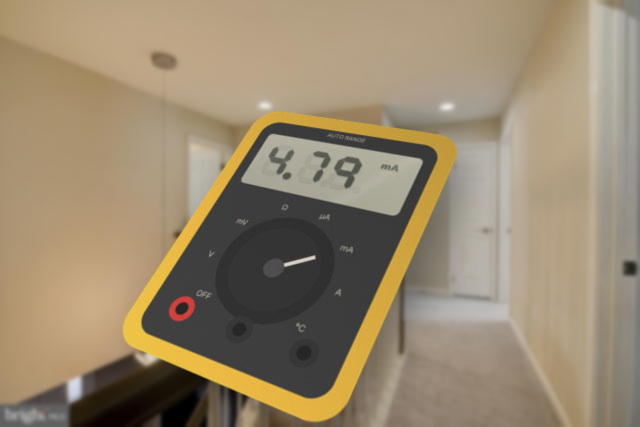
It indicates 4.79 mA
